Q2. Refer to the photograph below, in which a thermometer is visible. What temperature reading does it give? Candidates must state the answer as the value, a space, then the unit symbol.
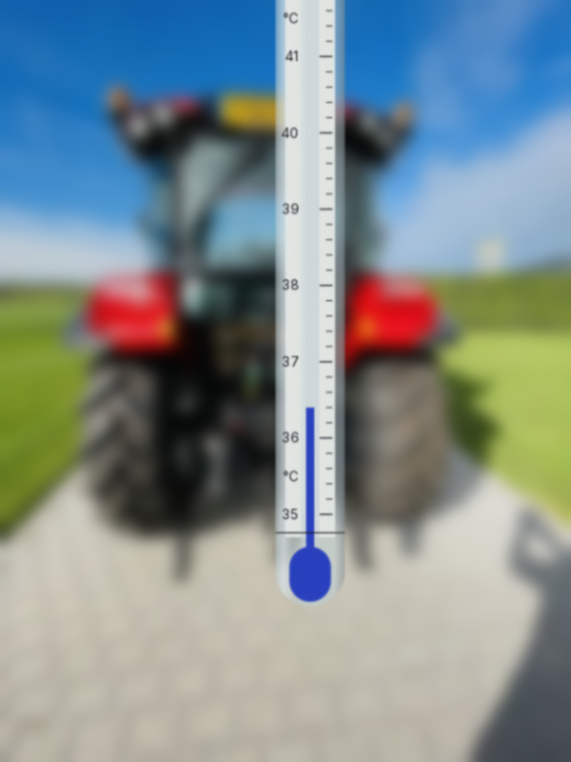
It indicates 36.4 °C
